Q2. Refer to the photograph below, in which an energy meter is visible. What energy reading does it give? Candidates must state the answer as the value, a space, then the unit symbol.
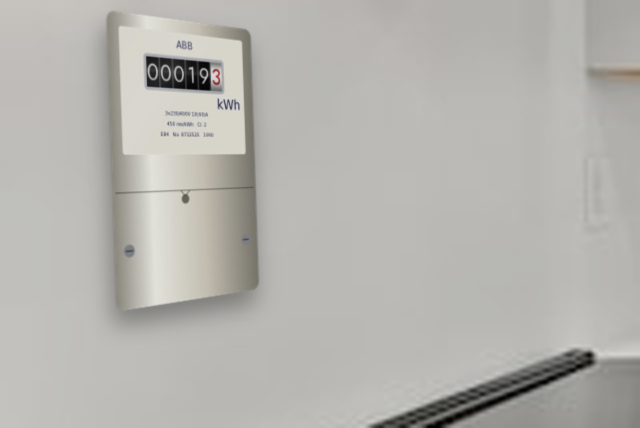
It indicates 19.3 kWh
